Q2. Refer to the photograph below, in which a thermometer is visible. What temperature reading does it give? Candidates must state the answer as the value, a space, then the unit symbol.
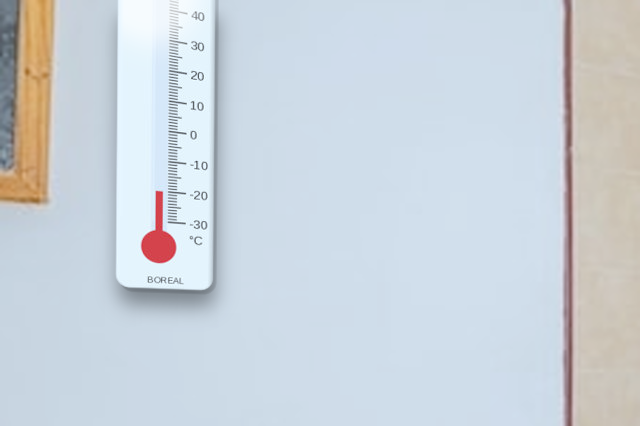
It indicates -20 °C
